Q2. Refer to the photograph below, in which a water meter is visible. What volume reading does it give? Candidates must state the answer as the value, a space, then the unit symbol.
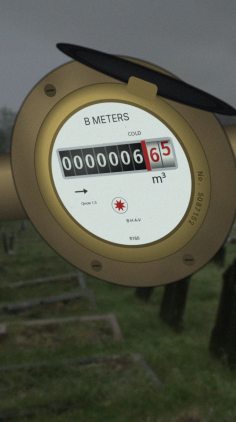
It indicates 6.65 m³
